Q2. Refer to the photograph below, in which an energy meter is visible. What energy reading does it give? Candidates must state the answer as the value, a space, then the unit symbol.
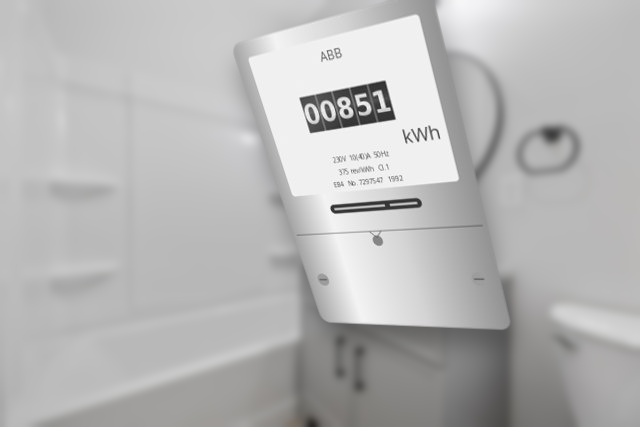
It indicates 851 kWh
